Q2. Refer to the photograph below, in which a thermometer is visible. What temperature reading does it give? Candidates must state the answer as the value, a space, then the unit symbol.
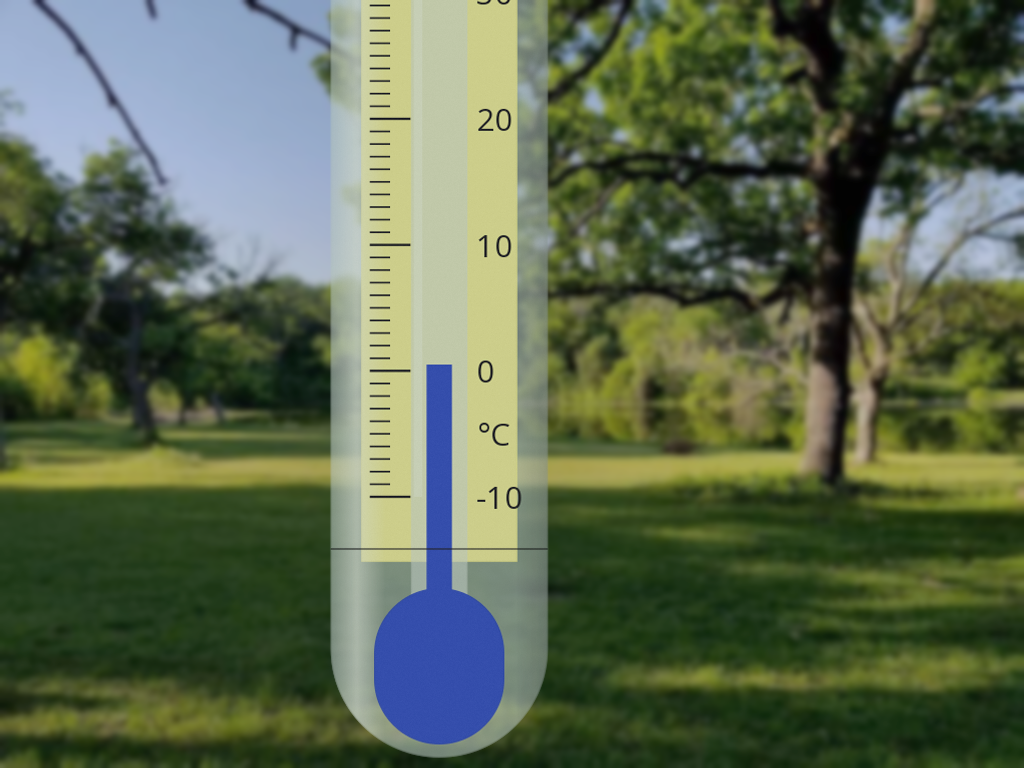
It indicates 0.5 °C
